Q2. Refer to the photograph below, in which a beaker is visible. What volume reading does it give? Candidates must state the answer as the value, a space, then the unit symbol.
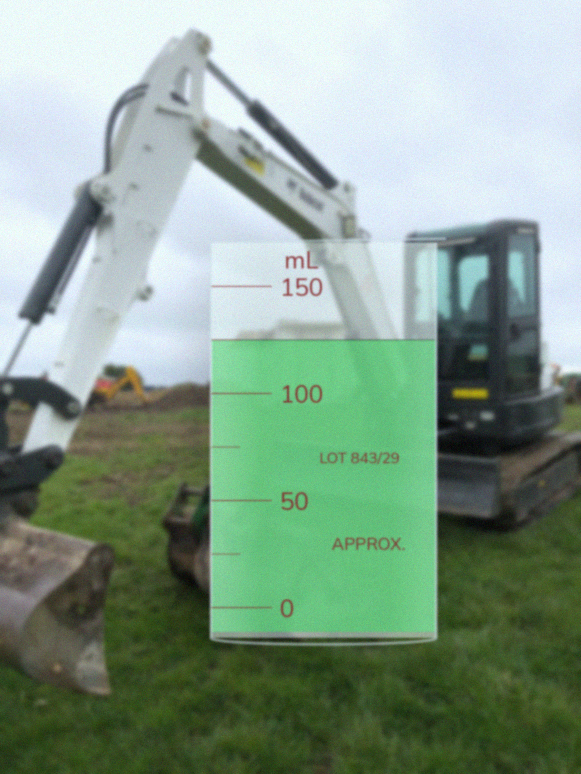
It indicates 125 mL
